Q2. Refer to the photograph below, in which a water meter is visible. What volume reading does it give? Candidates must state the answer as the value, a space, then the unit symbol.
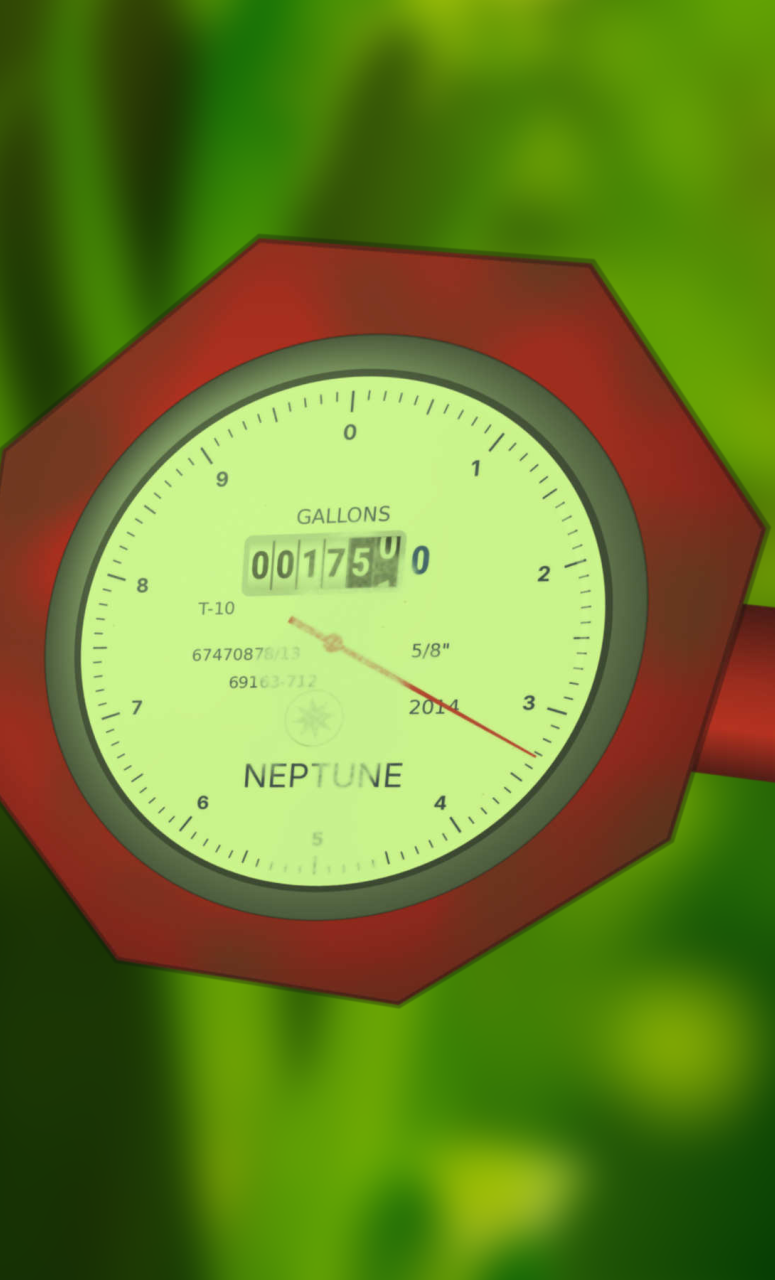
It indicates 17503.3 gal
